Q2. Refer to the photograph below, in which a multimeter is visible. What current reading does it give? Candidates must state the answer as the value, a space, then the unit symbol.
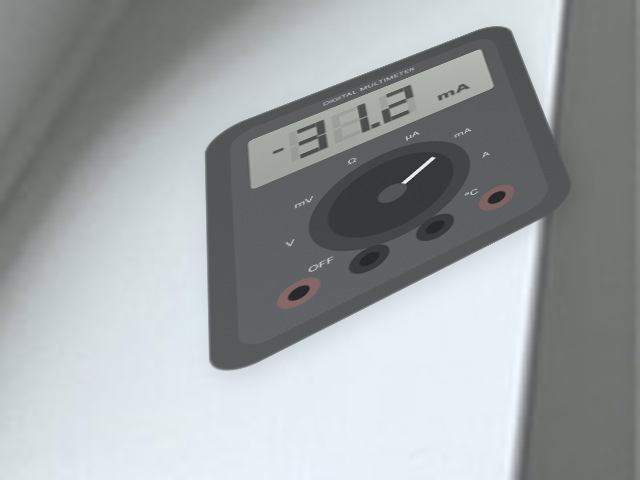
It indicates -31.2 mA
